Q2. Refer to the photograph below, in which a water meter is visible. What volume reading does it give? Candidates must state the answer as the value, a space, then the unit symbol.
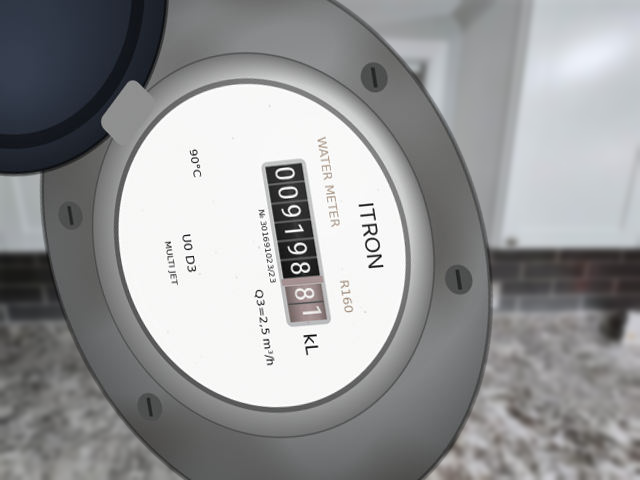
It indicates 9198.81 kL
